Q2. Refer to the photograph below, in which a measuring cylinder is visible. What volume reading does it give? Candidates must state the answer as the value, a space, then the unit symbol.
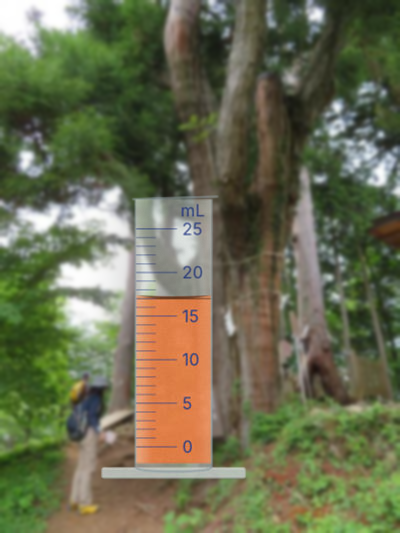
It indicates 17 mL
